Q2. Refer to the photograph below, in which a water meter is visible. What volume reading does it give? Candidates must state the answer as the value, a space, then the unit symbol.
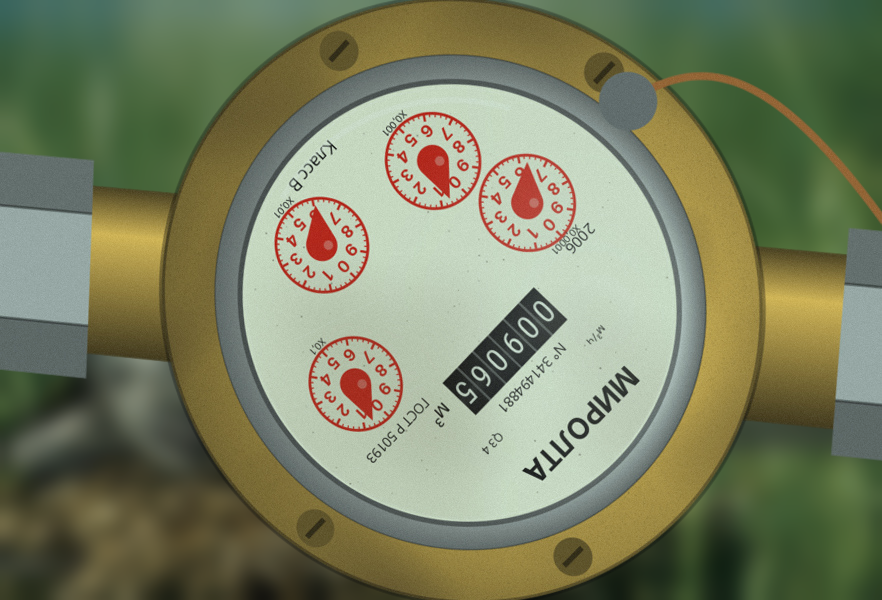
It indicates 9065.0606 m³
